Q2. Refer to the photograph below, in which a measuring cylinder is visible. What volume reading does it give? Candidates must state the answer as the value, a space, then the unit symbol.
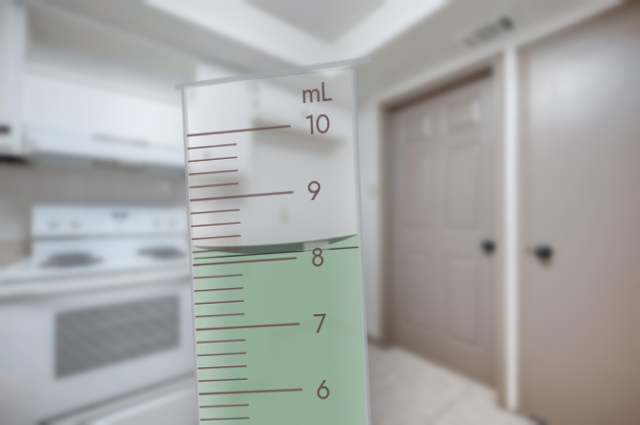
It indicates 8.1 mL
